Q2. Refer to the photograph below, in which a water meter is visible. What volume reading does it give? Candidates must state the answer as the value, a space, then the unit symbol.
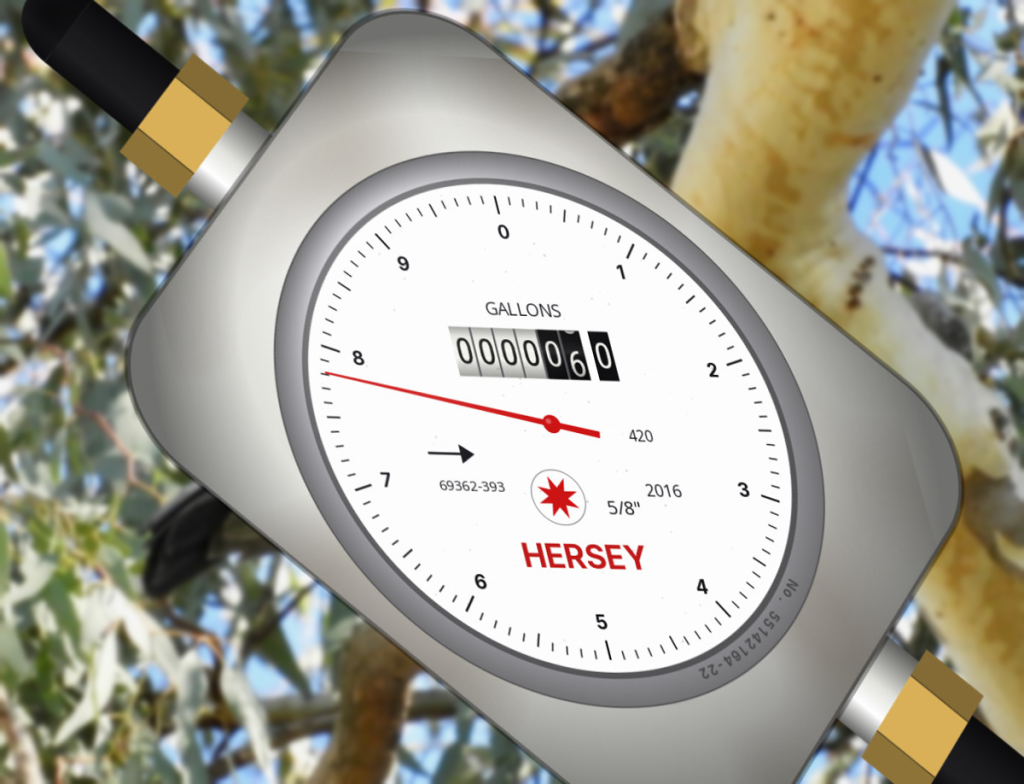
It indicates 57.8 gal
